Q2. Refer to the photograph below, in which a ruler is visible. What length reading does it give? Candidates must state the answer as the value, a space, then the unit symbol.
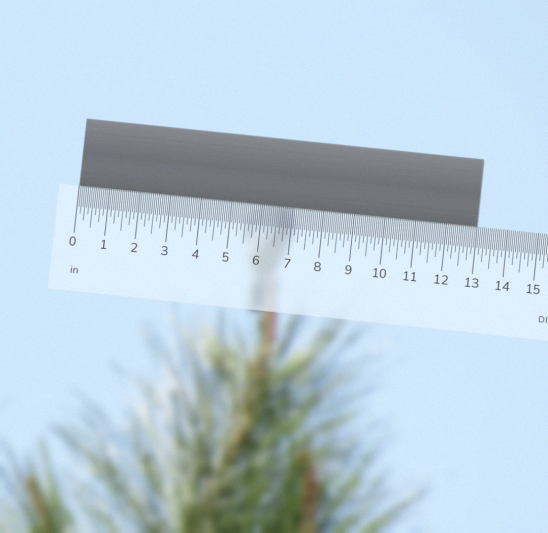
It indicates 13 in
